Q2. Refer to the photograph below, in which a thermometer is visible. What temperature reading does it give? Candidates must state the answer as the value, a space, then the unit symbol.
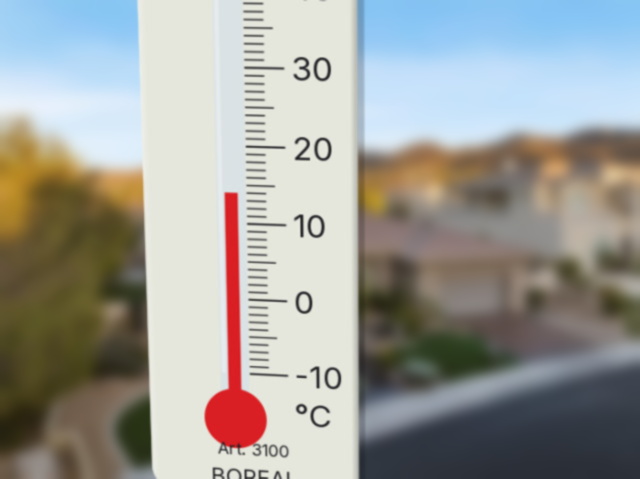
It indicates 14 °C
